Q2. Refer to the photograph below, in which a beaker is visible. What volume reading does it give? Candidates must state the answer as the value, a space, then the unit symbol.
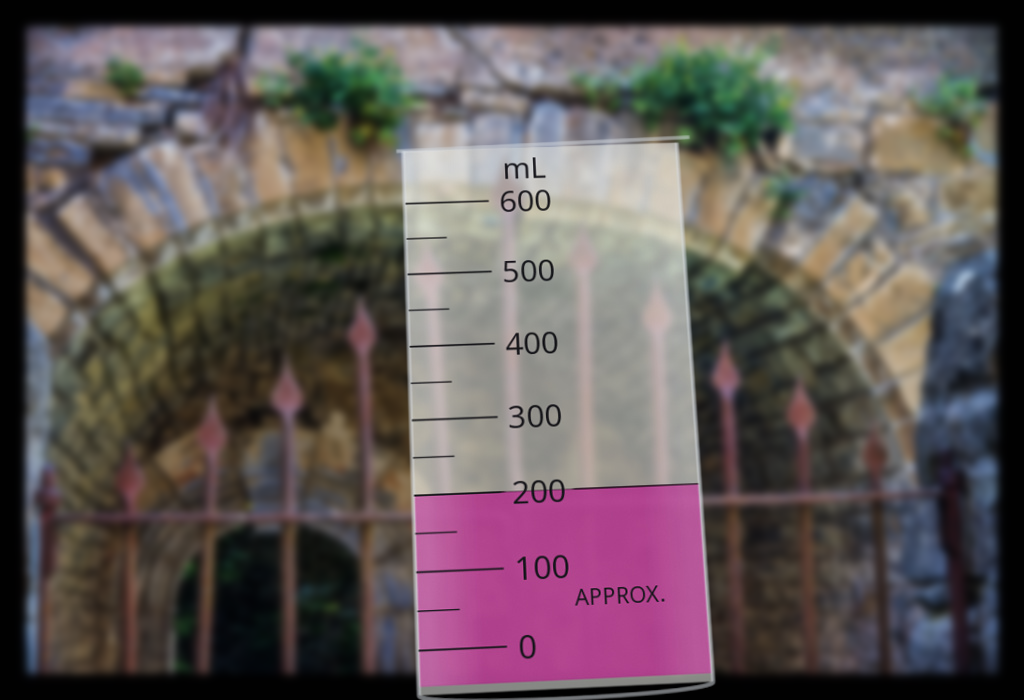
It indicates 200 mL
